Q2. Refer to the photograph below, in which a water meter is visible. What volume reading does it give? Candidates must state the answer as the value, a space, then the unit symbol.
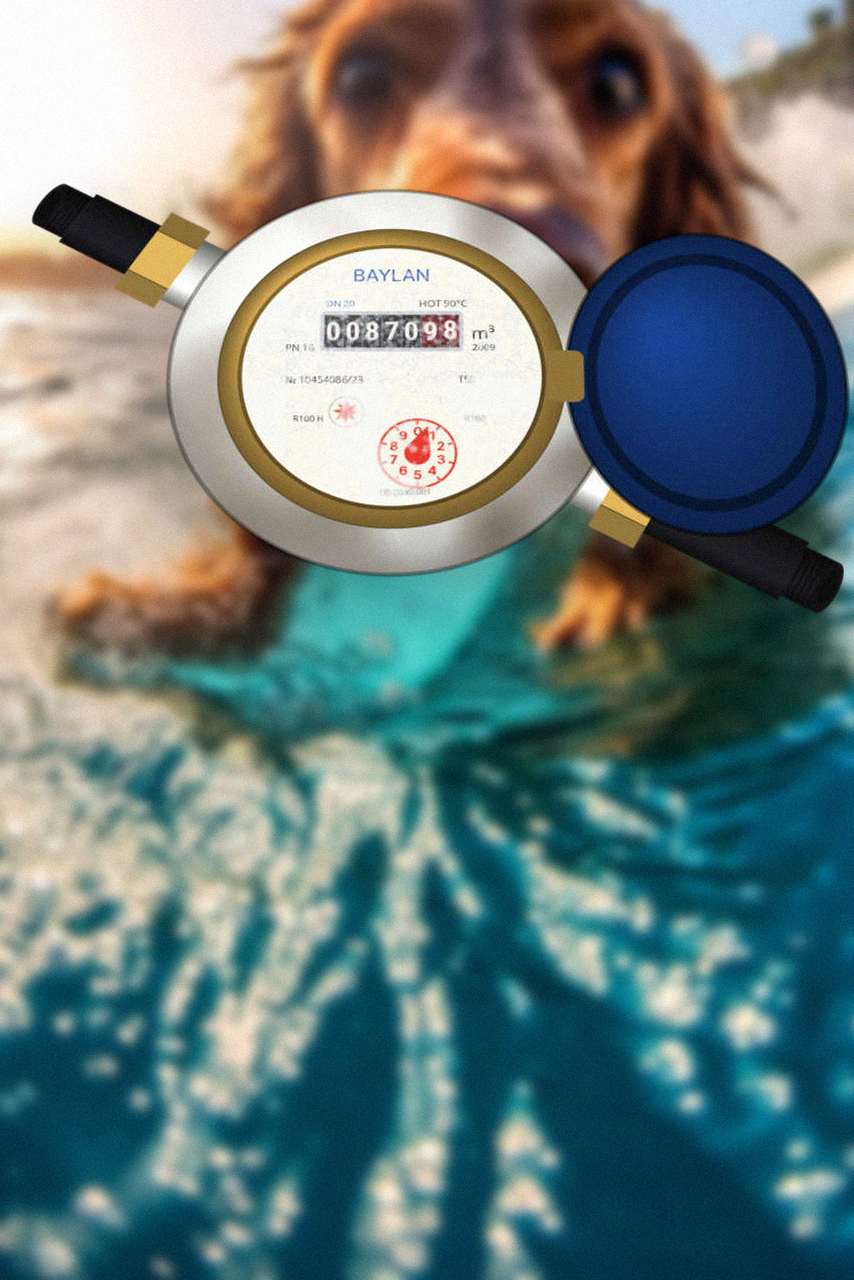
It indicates 870.980 m³
